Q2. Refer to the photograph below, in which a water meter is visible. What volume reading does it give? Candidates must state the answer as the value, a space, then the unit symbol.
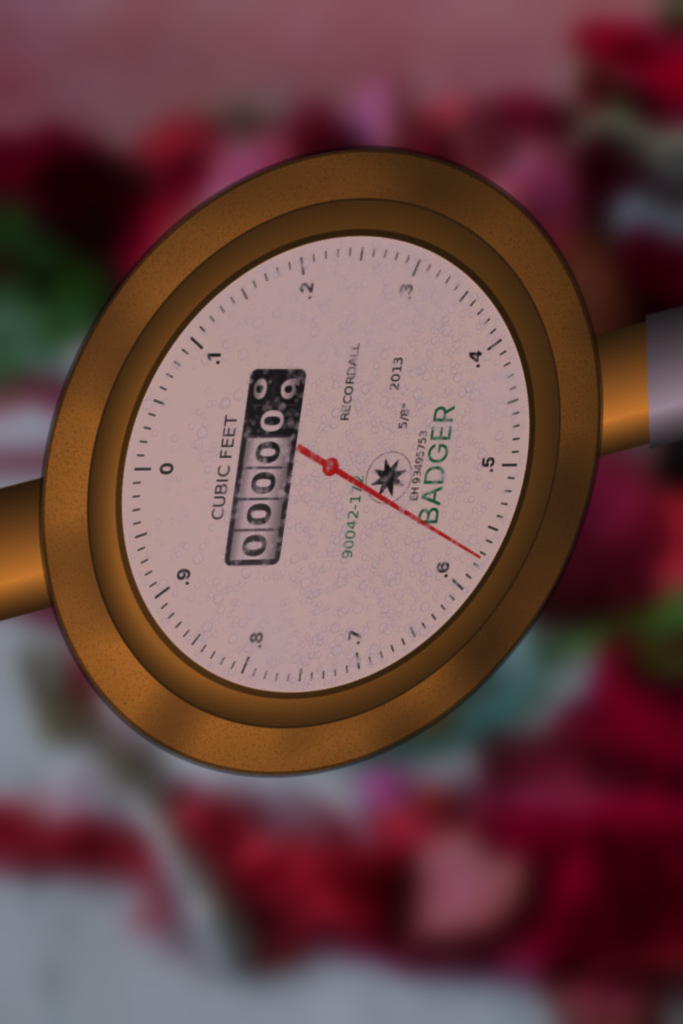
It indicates 8.57 ft³
